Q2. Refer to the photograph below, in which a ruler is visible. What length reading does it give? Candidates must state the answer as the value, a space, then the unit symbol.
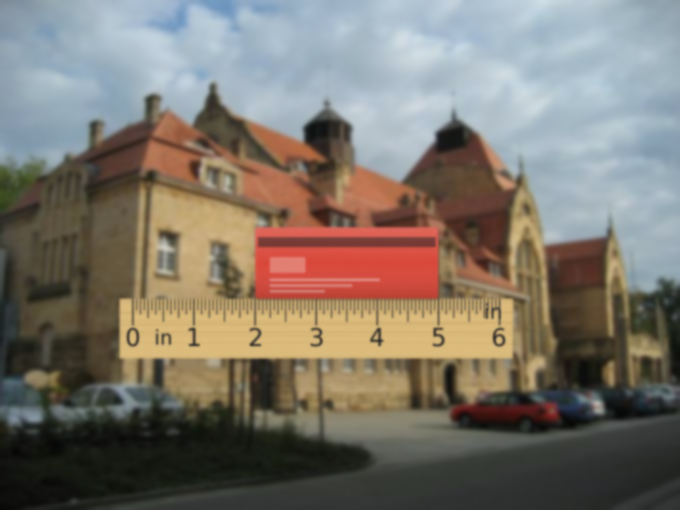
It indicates 3 in
